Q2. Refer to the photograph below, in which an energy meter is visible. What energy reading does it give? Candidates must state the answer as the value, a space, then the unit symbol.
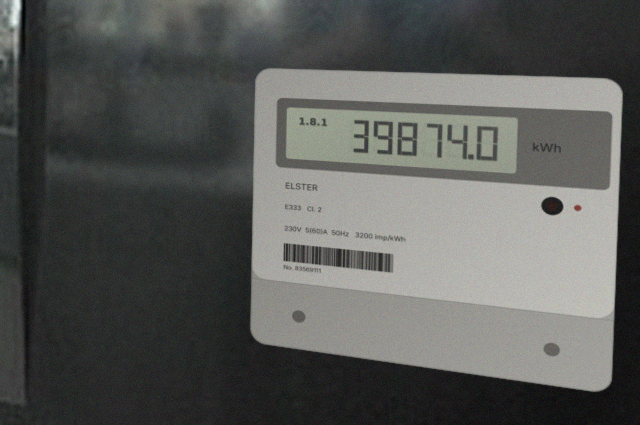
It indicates 39874.0 kWh
